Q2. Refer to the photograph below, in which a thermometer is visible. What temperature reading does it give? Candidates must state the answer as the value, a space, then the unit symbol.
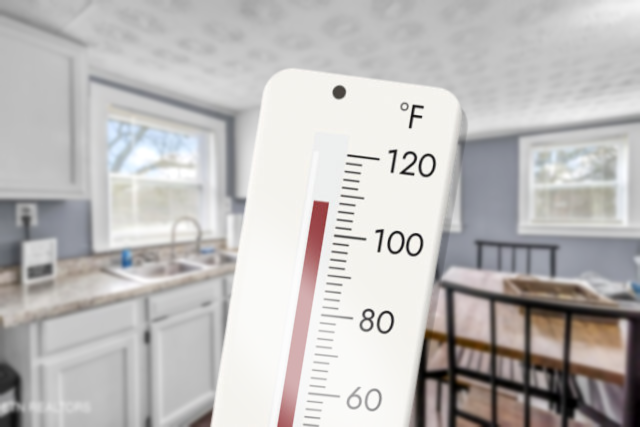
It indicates 108 °F
